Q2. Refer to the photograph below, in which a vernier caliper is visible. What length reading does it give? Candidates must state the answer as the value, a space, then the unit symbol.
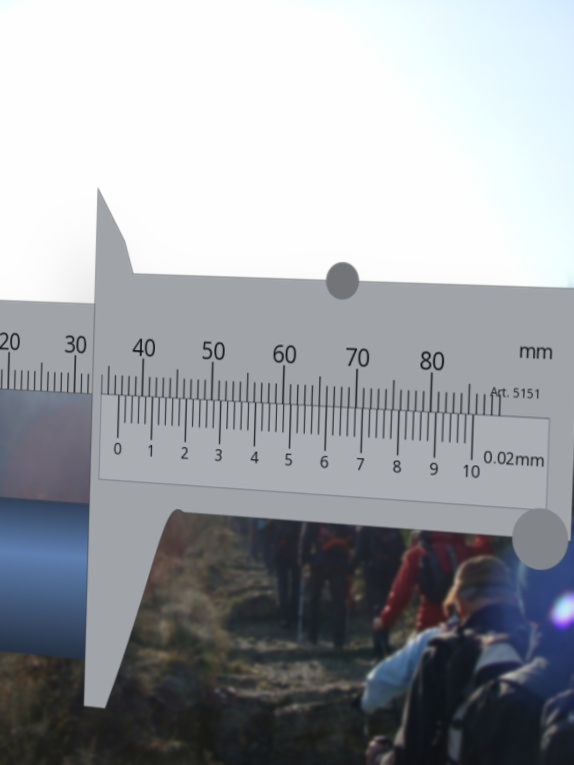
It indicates 36.6 mm
